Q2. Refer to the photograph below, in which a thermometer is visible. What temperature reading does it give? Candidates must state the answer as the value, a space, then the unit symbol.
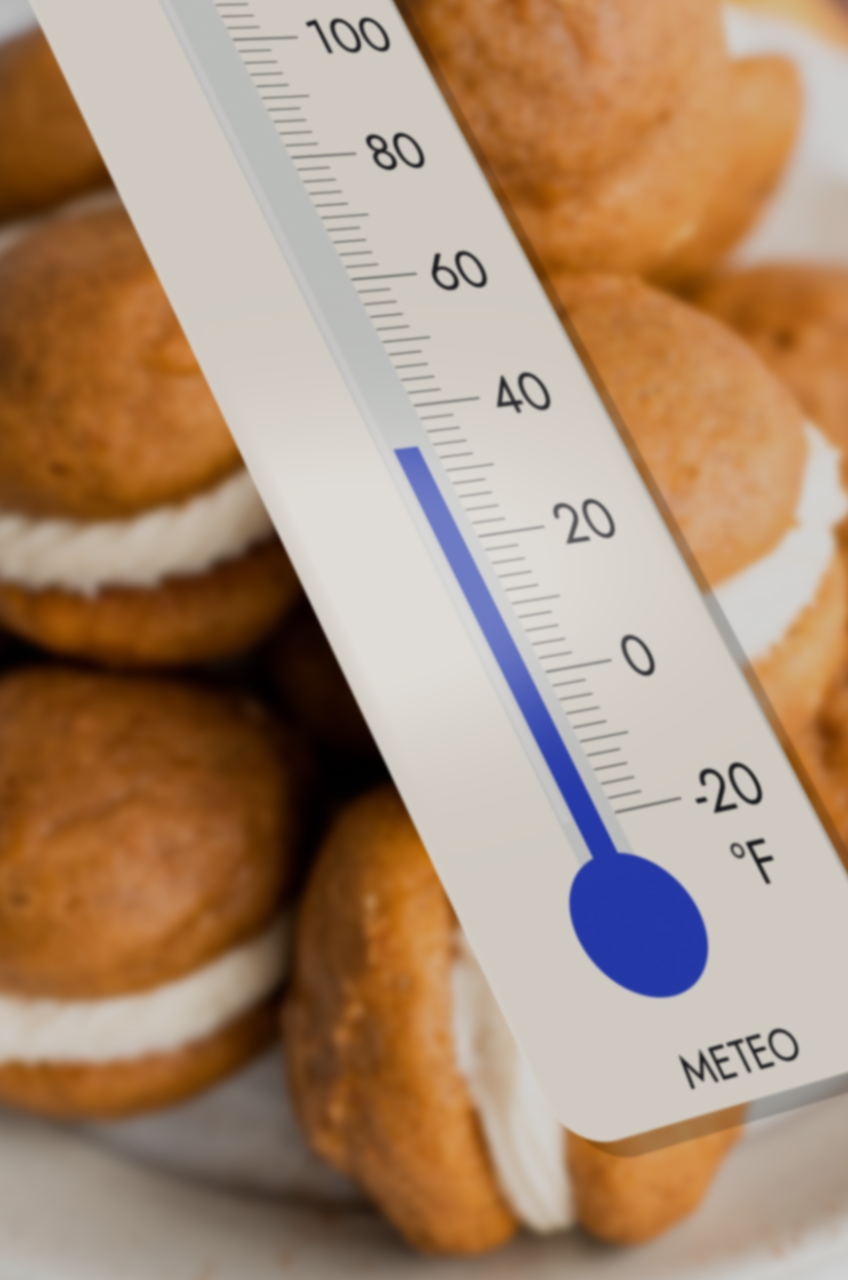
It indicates 34 °F
